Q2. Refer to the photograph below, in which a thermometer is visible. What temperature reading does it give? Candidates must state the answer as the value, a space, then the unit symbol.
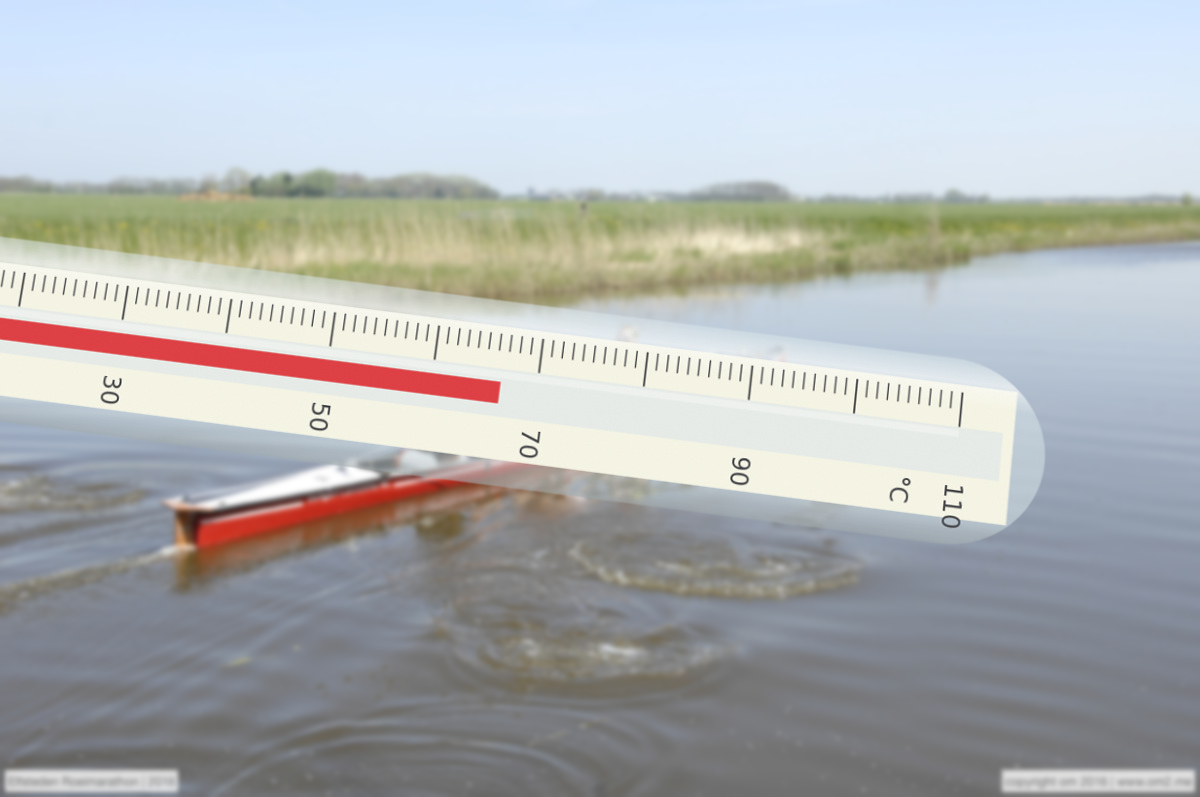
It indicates 66.5 °C
